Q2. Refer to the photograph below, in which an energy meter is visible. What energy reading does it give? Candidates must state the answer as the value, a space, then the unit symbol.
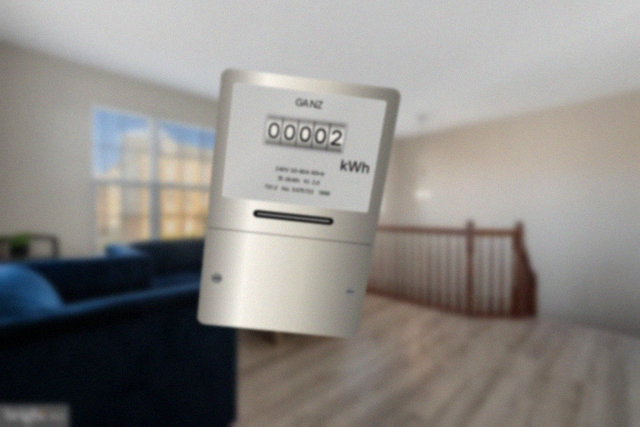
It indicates 2 kWh
